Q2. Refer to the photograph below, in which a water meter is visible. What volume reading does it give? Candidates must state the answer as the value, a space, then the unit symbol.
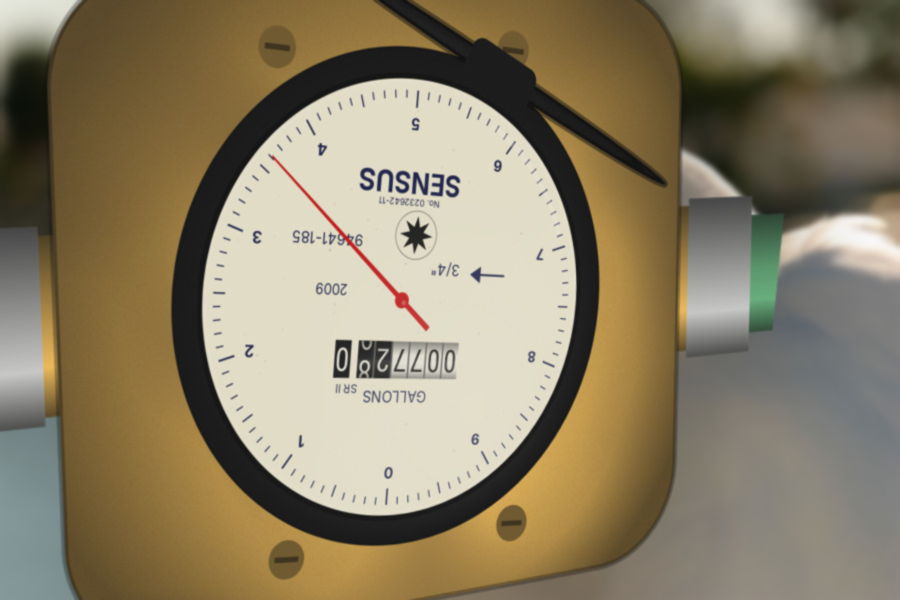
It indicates 77283.6 gal
